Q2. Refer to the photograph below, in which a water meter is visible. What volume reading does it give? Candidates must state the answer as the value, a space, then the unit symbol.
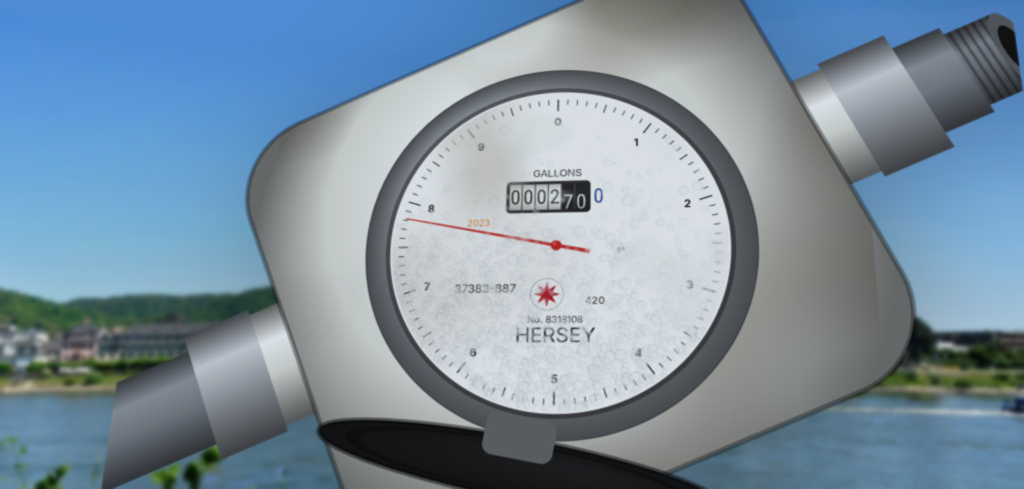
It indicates 2697.8 gal
